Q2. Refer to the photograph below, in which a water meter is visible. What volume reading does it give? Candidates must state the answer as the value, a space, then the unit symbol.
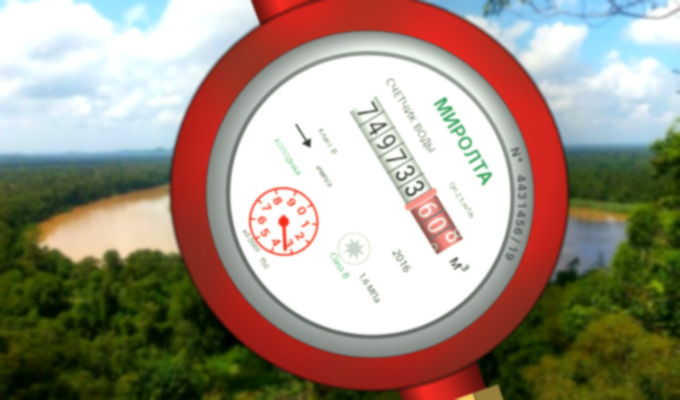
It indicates 749733.6083 m³
